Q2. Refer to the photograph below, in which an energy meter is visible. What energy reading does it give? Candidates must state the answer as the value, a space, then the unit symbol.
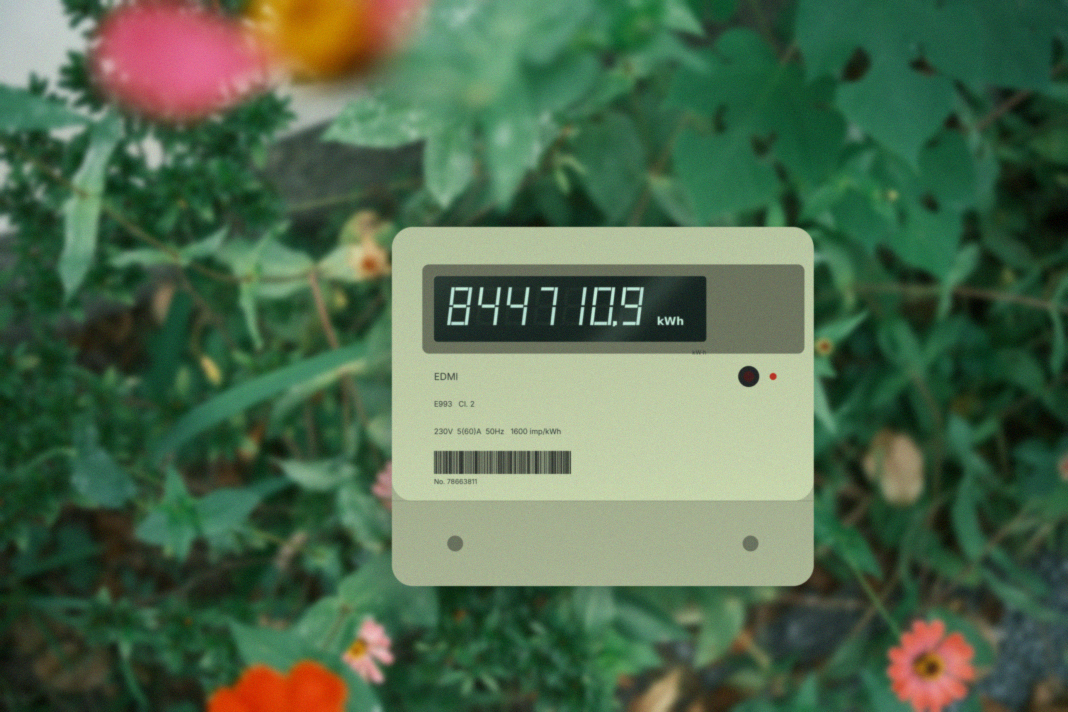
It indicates 844710.9 kWh
